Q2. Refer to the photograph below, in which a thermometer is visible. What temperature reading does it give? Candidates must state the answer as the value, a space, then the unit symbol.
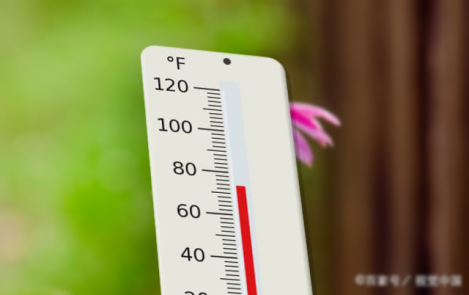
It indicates 74 °F
